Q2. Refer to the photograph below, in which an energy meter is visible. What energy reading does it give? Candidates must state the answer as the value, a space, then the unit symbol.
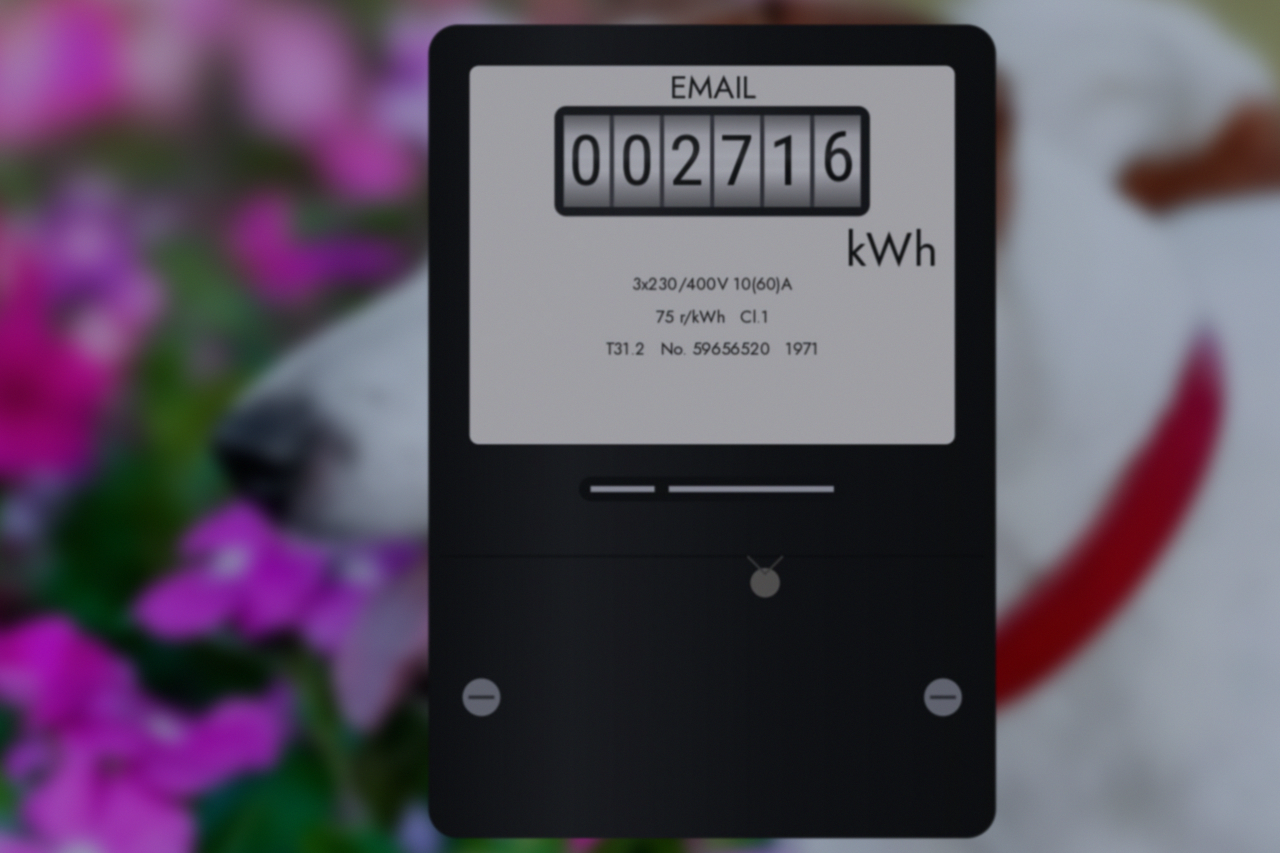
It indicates 2716 kWh
